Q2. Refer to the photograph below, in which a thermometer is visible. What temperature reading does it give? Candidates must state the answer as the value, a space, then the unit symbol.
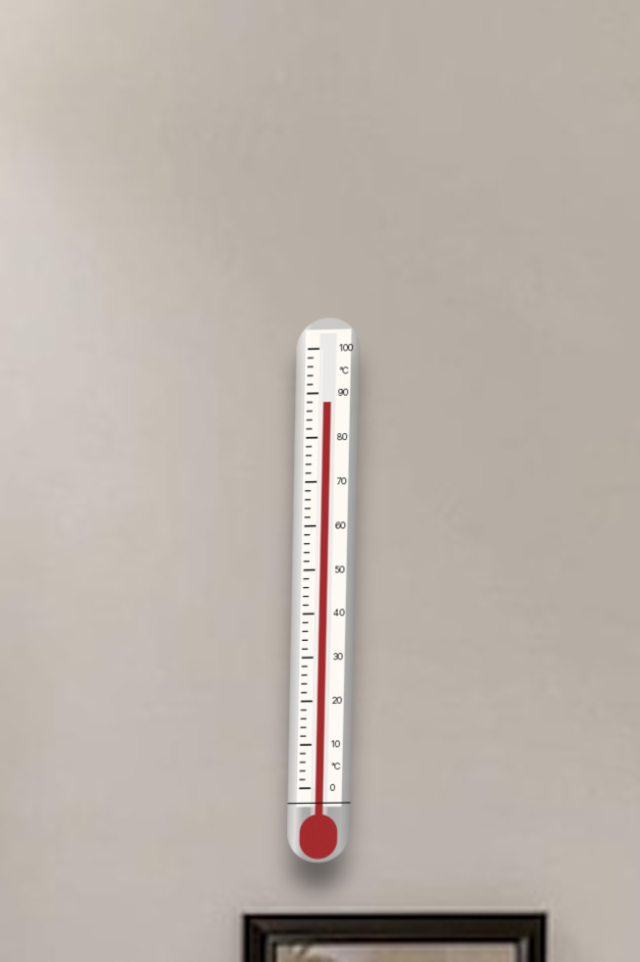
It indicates 88 °C
